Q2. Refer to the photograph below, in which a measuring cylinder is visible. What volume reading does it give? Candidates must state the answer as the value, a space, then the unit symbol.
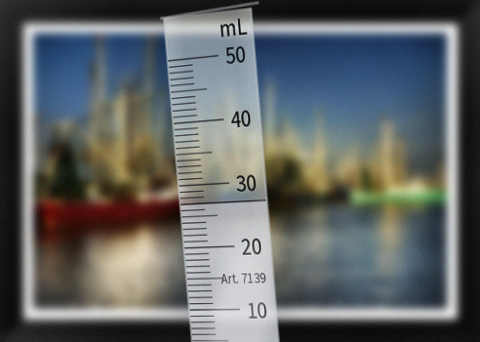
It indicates 27 mL
